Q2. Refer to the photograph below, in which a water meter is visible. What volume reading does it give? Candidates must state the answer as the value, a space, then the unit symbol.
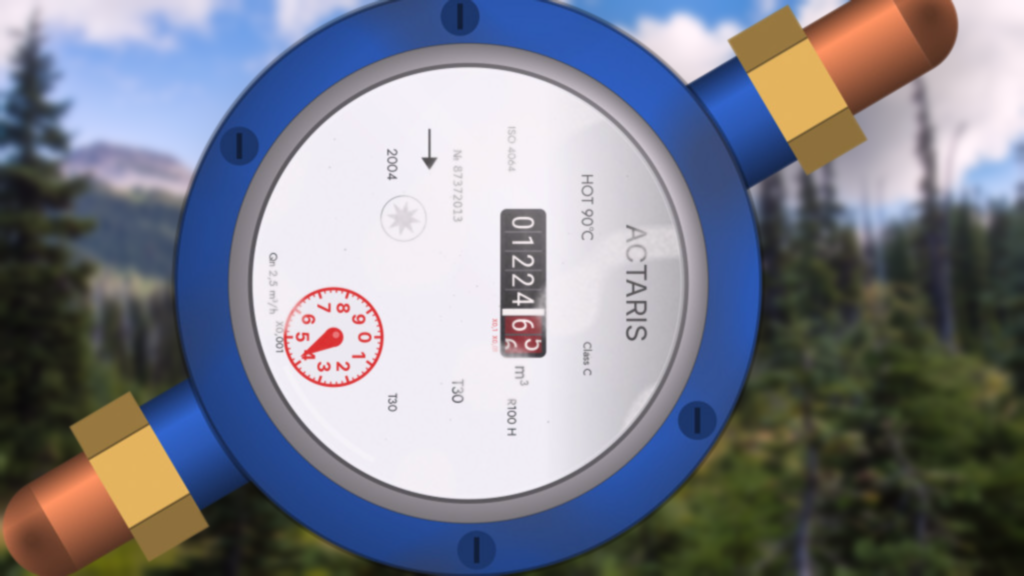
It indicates 1224.654 m³
